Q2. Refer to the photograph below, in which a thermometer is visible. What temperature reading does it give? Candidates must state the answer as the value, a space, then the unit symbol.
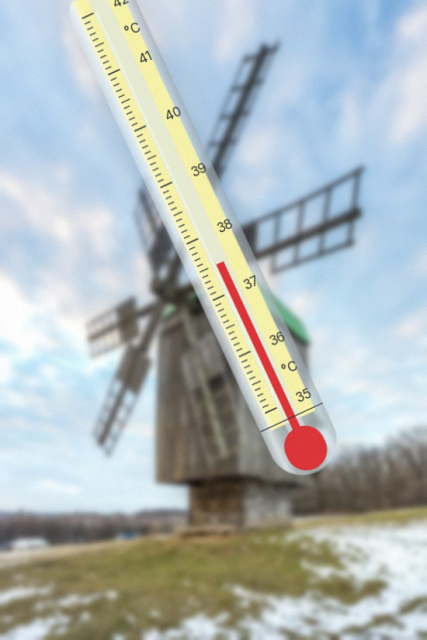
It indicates 37.5 °C
